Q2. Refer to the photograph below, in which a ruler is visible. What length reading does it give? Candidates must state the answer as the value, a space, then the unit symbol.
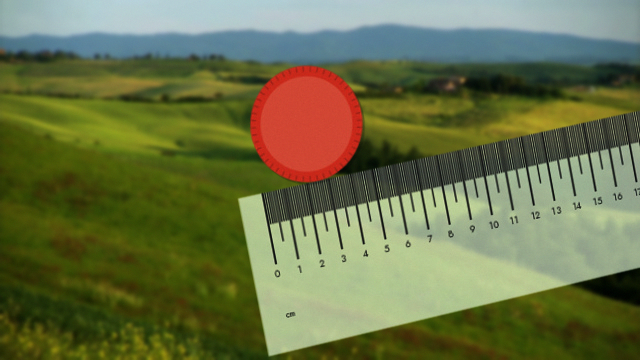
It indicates 5 cm
